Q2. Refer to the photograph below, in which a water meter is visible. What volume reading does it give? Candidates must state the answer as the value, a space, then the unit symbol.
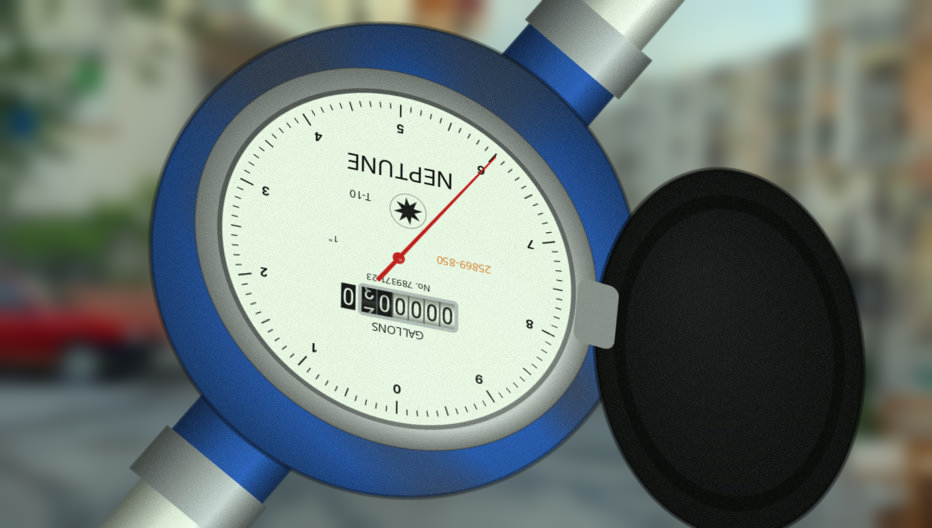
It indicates 26.0 gal
